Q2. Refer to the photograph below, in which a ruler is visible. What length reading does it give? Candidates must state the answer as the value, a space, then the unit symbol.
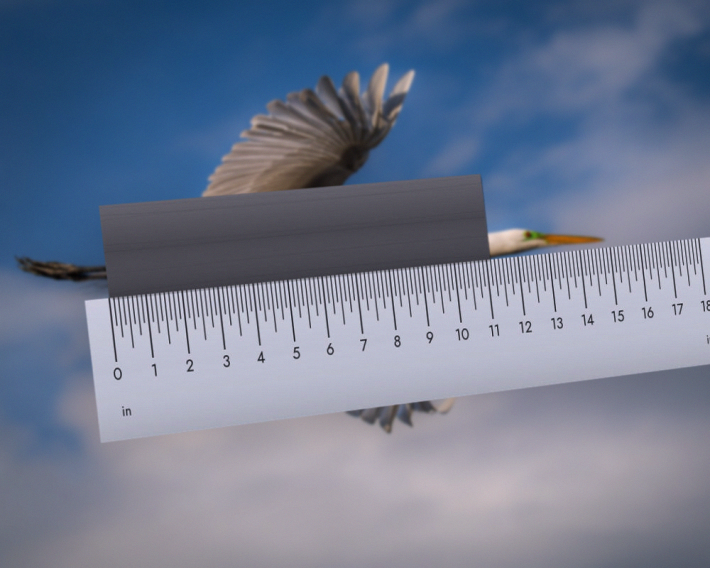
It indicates 11.125 in
